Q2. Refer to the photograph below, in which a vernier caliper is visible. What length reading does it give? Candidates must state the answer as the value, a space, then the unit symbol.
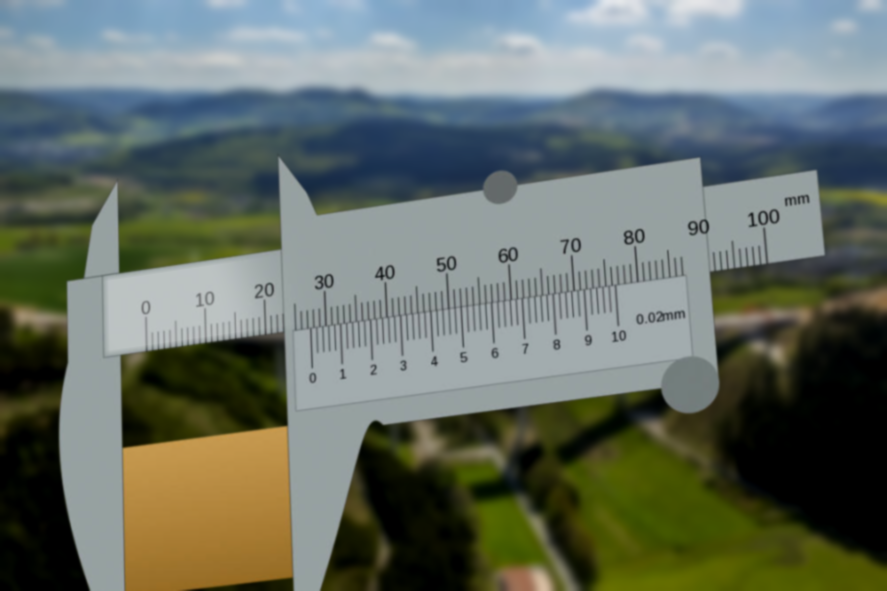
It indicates 27.5 mm
